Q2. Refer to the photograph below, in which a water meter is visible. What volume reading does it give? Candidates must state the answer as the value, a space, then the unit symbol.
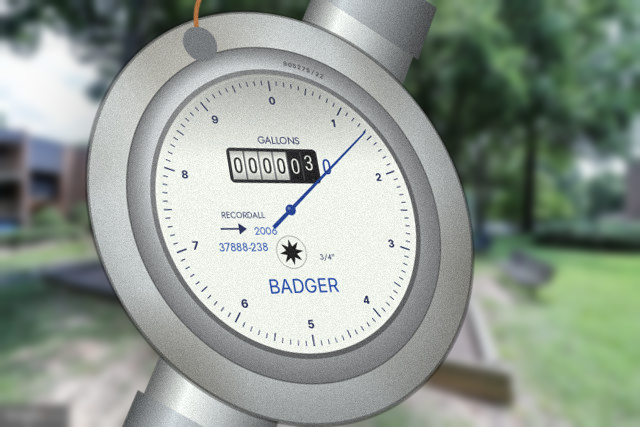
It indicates 31.4 gal
